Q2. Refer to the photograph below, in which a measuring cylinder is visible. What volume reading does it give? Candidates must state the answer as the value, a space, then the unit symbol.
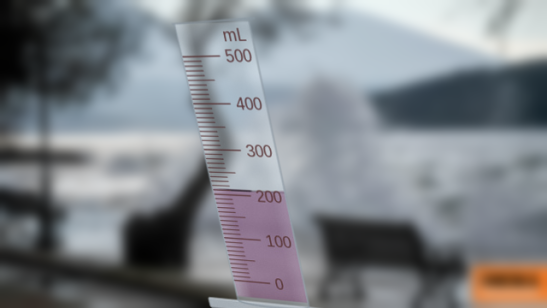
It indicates 210 mL
